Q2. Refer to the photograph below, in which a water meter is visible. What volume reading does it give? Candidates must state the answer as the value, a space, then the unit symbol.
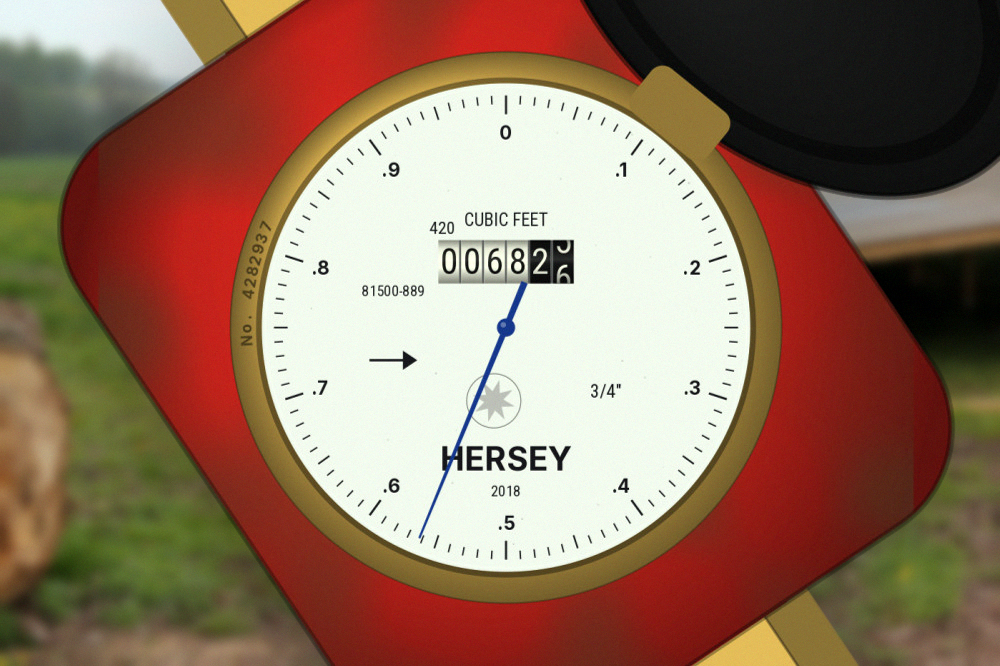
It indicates 6825.56 ft³
